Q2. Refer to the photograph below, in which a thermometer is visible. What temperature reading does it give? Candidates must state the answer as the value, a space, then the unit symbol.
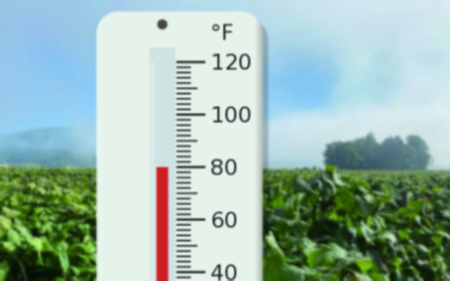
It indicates 80 °F
